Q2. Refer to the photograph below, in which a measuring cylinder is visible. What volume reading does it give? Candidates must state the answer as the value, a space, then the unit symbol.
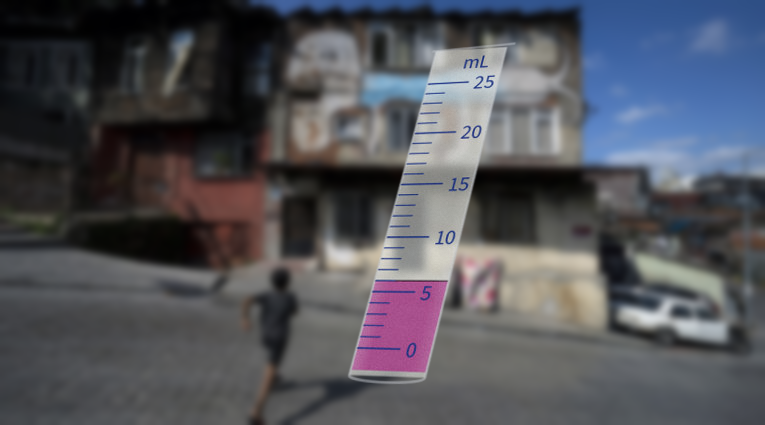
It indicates 6 mL
